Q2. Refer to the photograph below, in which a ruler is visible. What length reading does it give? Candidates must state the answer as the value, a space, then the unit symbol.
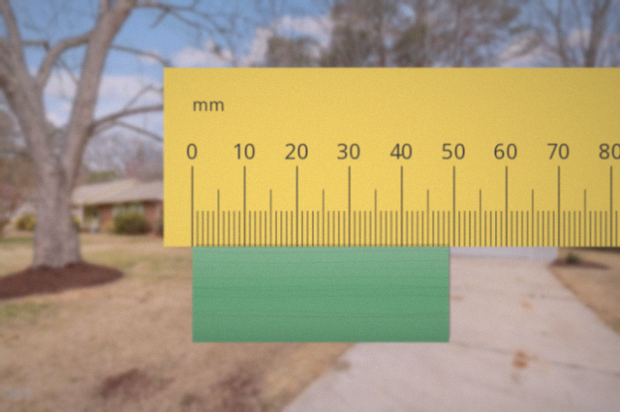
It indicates 49 mm
